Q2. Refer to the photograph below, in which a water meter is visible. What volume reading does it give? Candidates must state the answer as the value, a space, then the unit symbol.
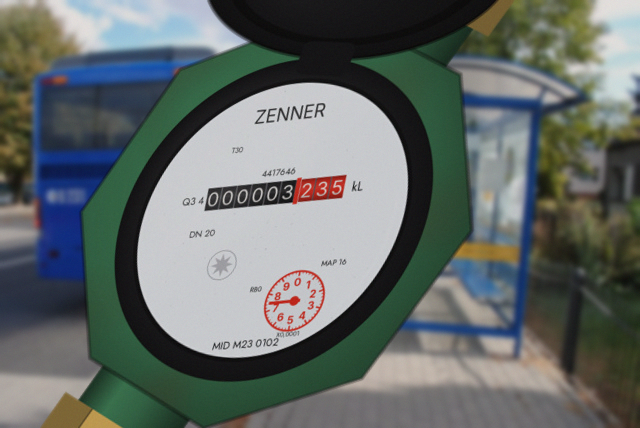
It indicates 3.2357 kL
